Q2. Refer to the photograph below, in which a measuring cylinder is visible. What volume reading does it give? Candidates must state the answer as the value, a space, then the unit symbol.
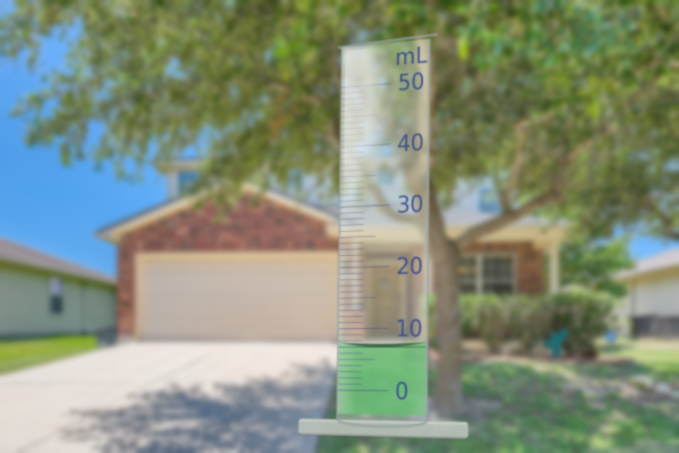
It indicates 7 mL
